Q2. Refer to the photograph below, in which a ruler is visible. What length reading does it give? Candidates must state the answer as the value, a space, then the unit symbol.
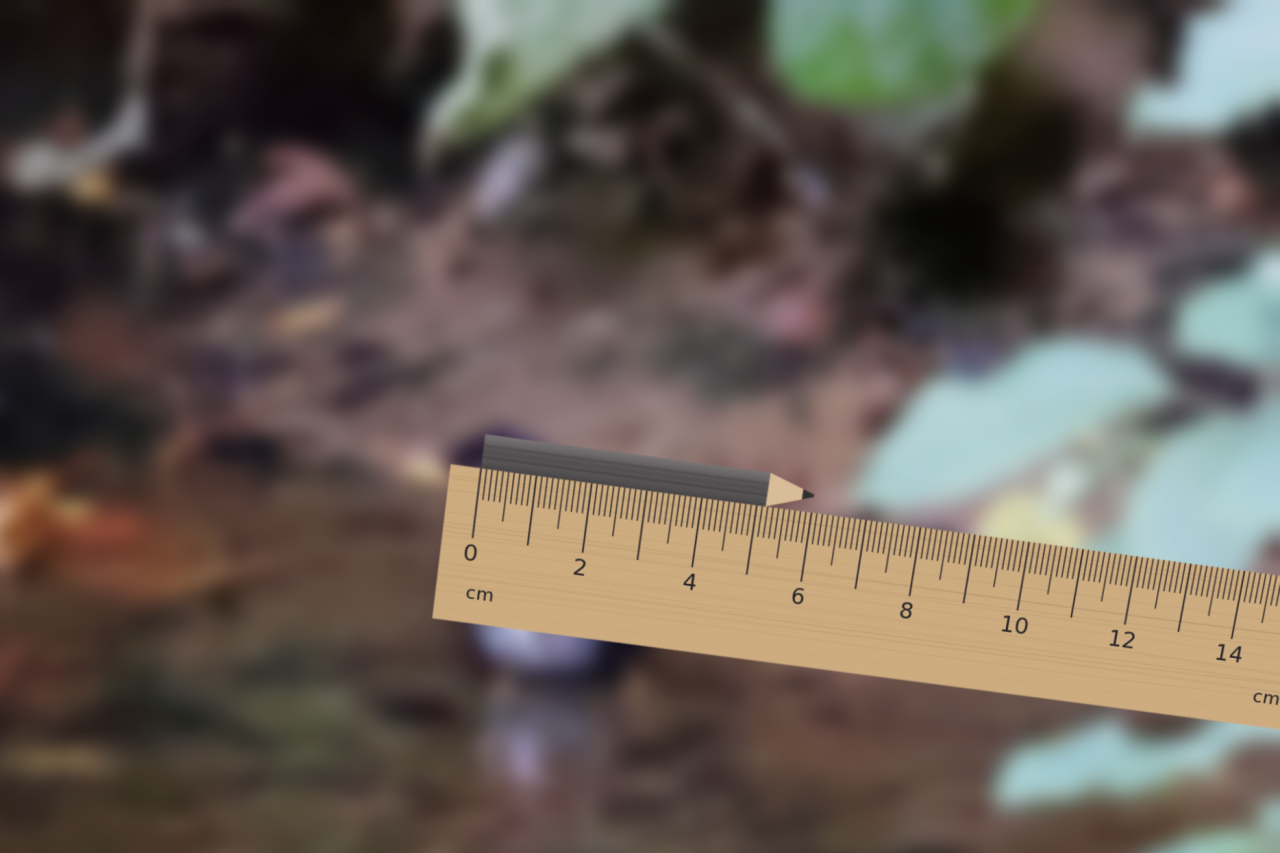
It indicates 6 cm
